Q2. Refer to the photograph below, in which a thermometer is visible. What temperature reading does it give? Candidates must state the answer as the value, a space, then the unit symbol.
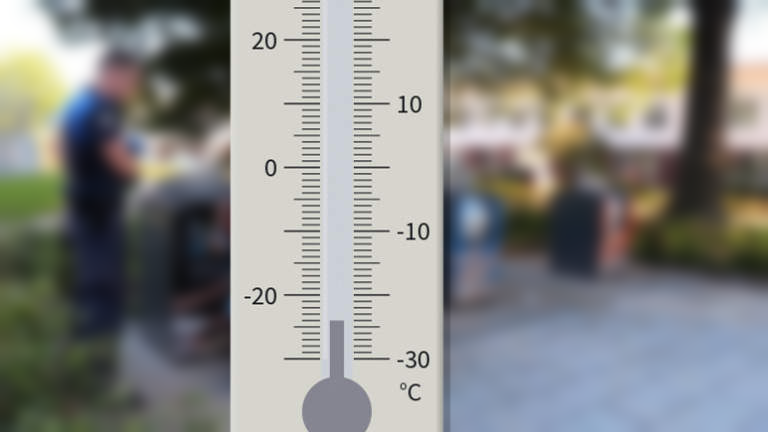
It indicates -24 °C
